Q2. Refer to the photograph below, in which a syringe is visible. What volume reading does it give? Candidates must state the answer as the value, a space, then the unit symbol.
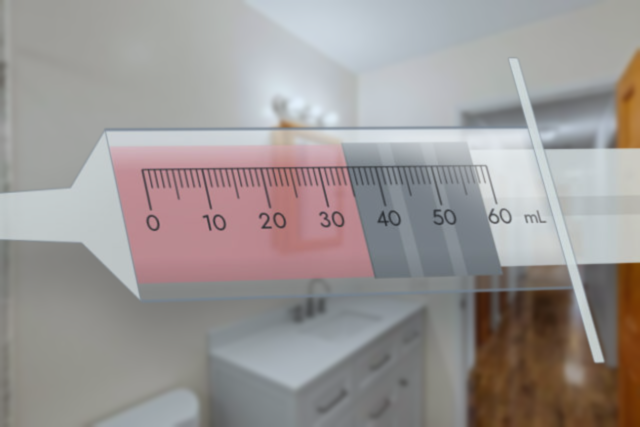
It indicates 35 mL
